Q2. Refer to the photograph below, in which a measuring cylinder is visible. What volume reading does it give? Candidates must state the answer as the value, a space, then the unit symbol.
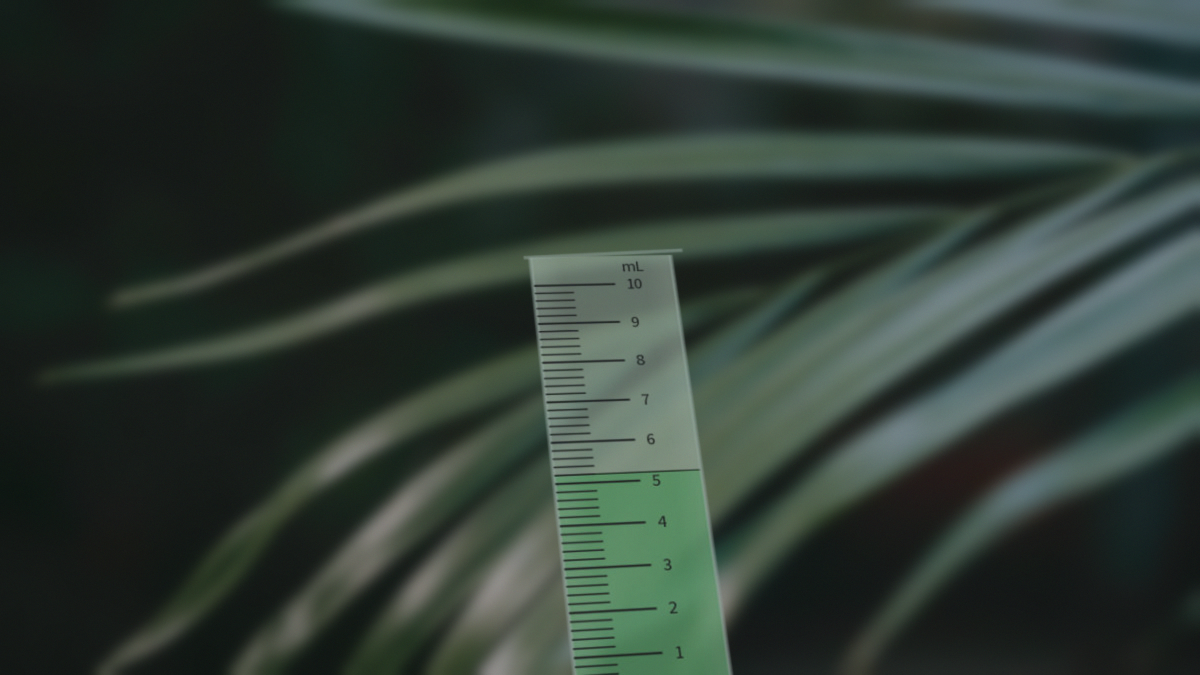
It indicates 5.2 mL
